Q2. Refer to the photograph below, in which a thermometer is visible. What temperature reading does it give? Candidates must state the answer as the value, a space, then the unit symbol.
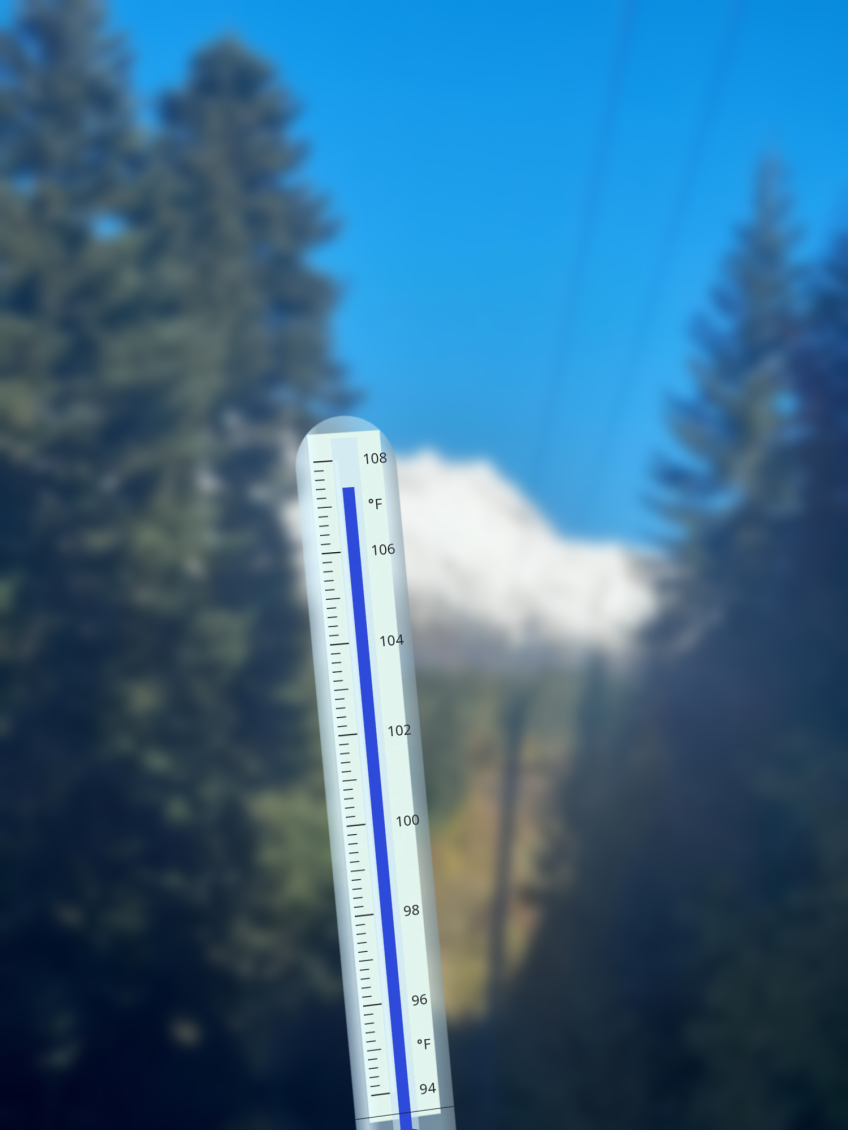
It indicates 107.4 °F
